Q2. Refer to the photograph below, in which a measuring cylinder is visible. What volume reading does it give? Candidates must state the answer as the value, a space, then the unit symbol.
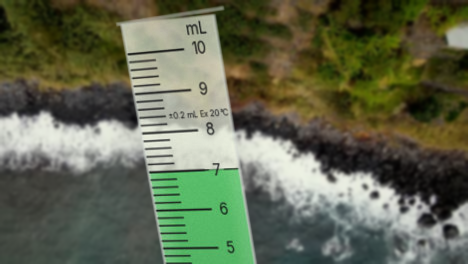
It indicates 7 mL
